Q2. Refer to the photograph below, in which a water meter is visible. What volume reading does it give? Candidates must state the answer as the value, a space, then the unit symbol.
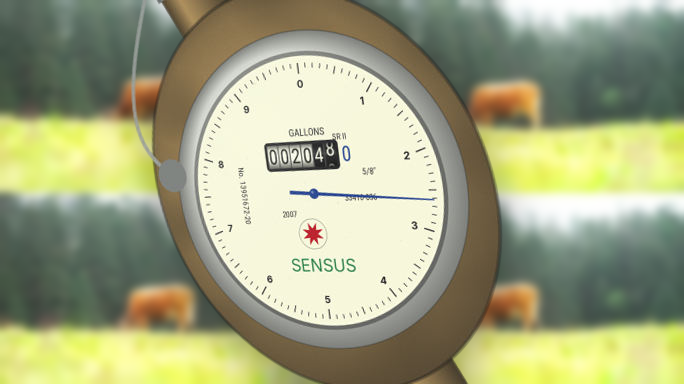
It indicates 20482.6 gal
